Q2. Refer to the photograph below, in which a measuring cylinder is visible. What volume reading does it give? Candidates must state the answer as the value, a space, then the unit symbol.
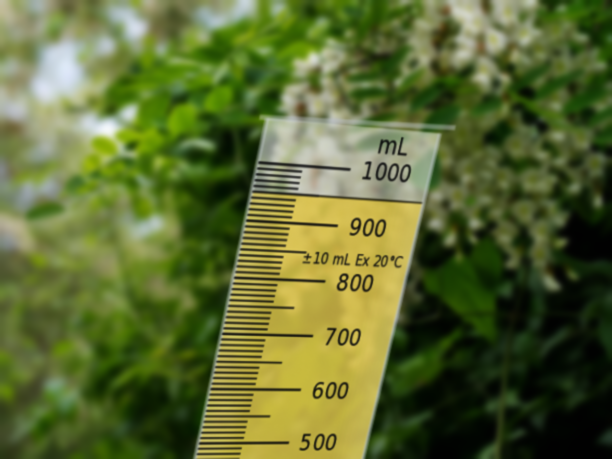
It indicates 950 mL
